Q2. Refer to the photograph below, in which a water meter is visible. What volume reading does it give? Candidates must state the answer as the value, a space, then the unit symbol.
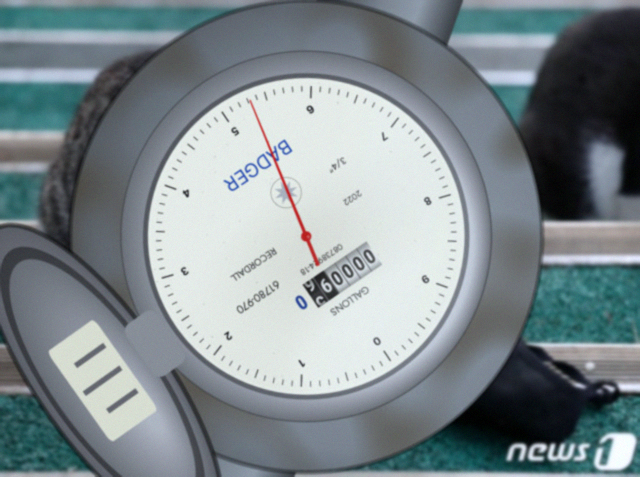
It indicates 955.3 gal
